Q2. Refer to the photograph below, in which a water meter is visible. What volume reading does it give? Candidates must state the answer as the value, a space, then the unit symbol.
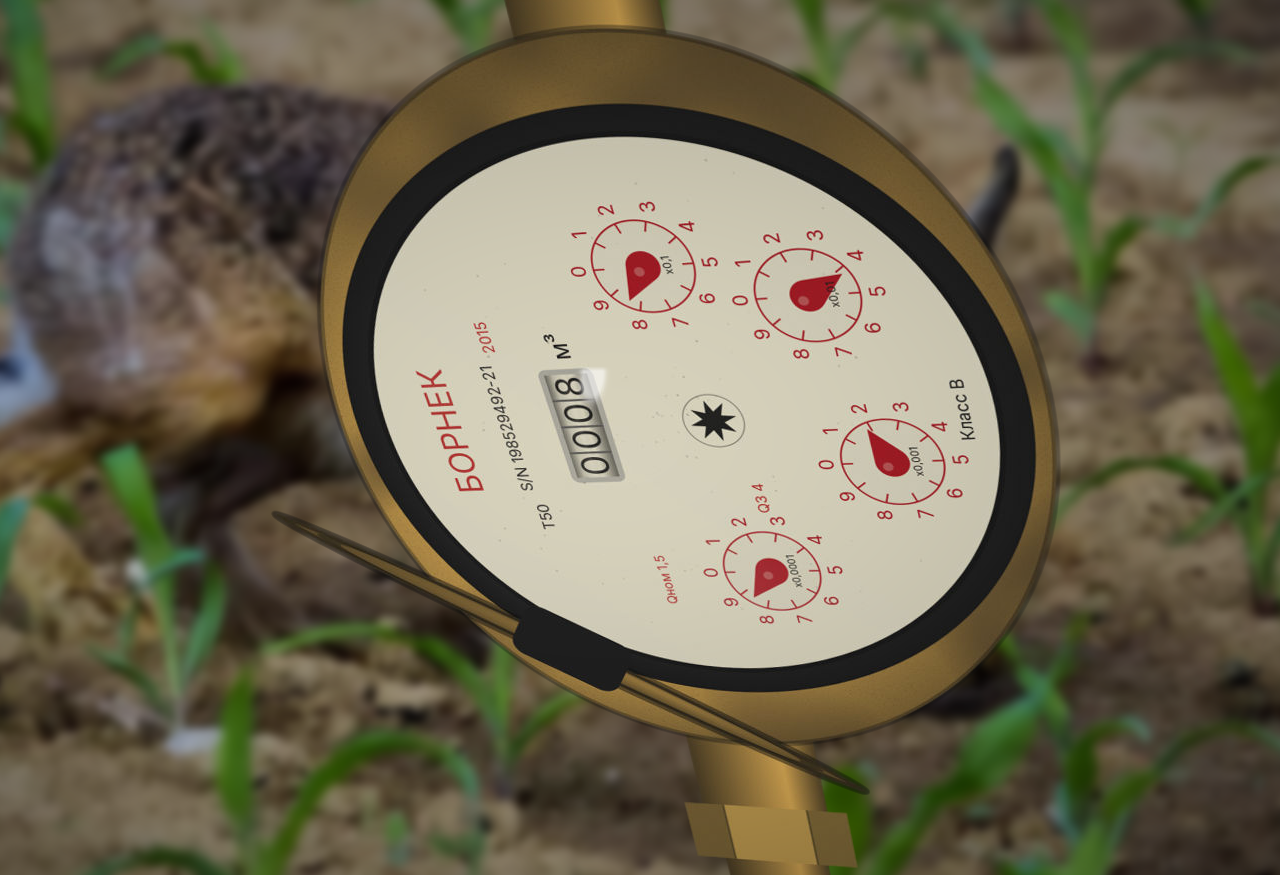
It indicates 8.8418 m³
